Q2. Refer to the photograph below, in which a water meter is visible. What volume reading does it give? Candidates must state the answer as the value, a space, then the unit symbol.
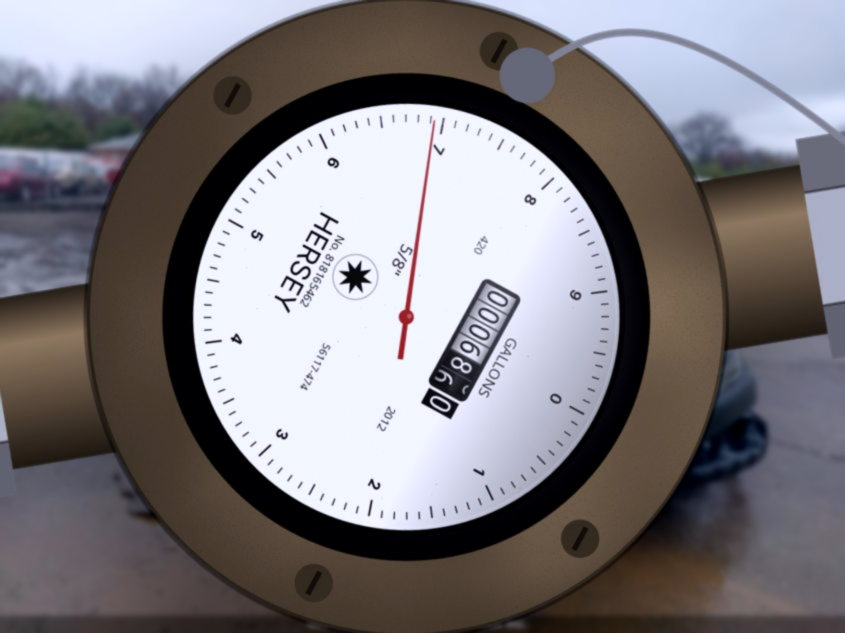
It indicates 6856.9 gal
